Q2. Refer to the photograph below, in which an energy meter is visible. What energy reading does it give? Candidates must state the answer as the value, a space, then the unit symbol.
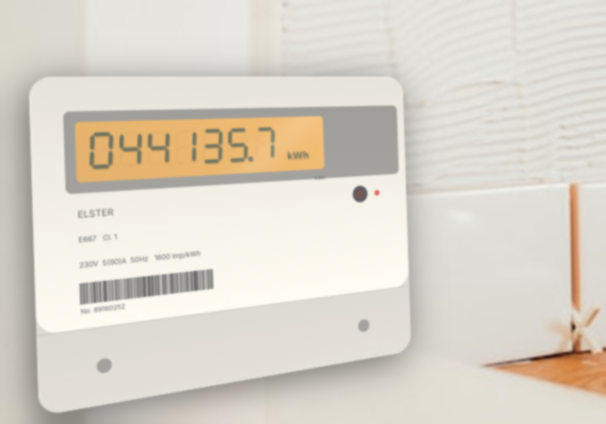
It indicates 44135.7 kWh
